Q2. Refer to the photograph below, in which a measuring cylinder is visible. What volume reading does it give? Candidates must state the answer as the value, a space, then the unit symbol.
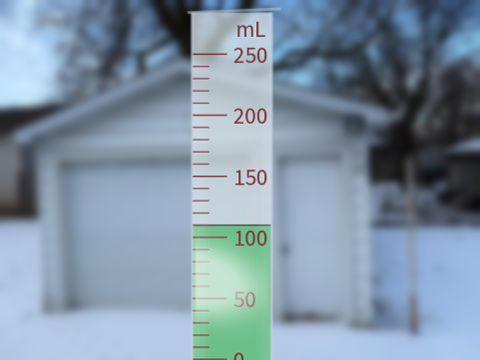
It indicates 110 mL
